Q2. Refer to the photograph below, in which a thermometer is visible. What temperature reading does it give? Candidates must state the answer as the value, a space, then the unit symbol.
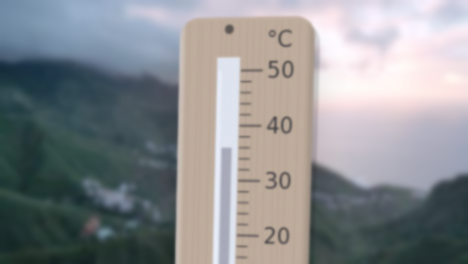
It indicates 36 °C
